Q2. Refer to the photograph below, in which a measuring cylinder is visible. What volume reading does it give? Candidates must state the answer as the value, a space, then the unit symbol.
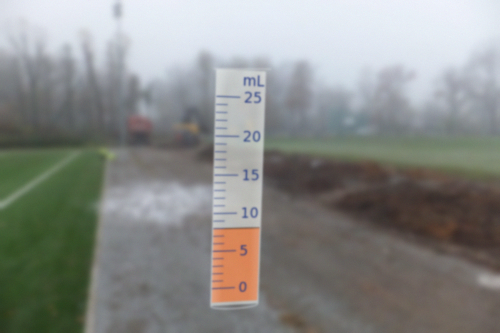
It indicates 8 mL
